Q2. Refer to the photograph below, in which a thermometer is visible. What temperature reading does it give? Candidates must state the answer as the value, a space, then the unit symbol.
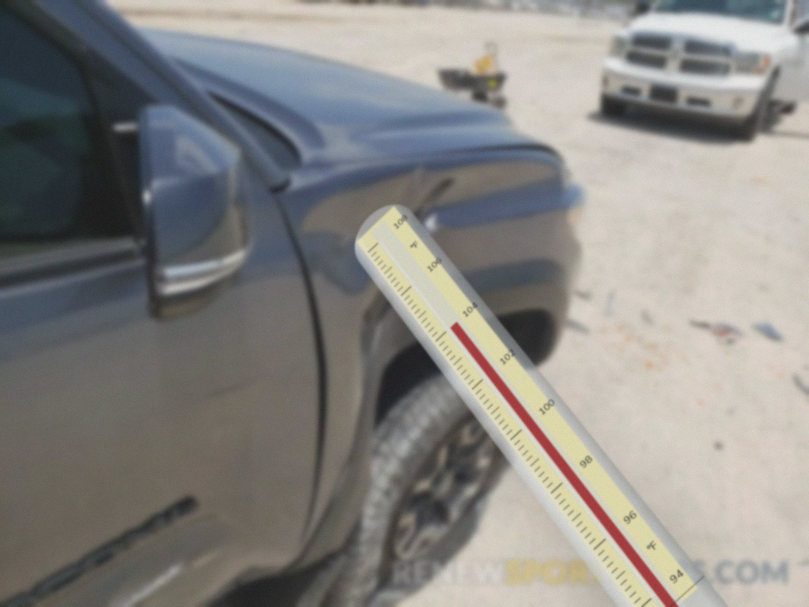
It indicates 104 °F
